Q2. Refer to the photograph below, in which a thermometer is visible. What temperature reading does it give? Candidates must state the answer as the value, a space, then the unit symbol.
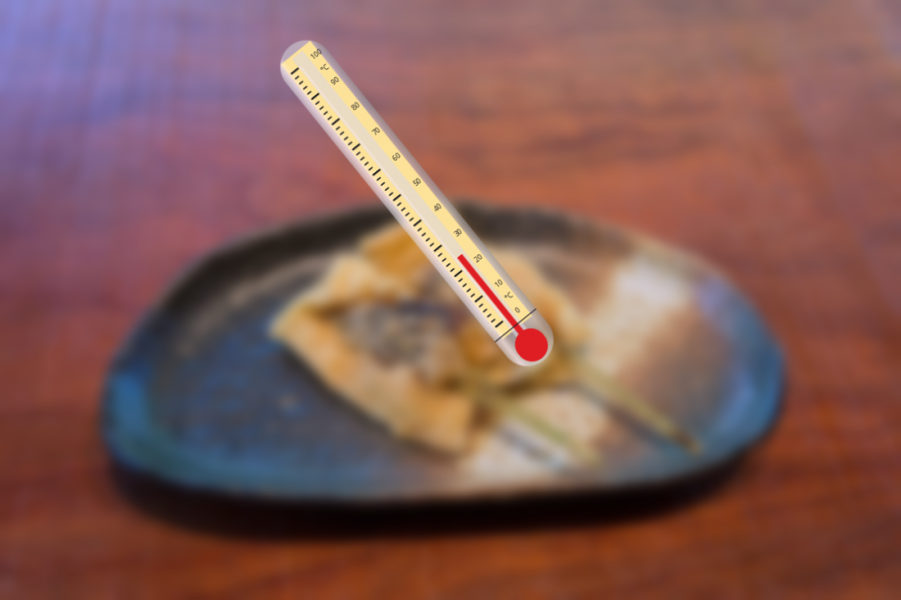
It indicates 24 °C
